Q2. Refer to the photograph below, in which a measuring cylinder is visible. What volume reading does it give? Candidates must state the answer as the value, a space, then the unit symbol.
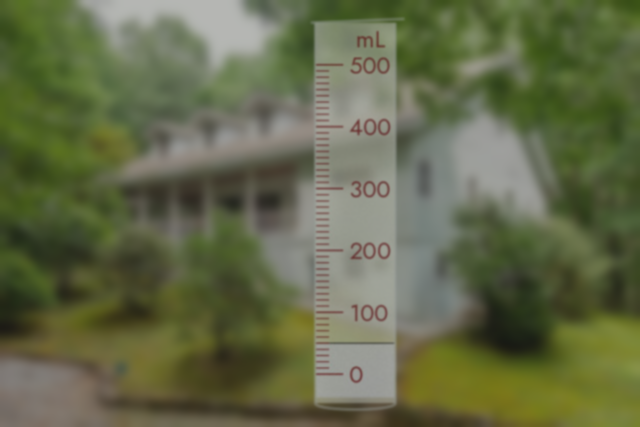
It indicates 50 mL
